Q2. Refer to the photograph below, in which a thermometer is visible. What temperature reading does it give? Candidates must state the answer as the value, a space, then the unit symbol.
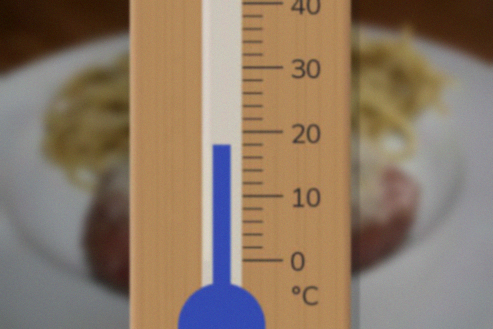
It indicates 18 °C
